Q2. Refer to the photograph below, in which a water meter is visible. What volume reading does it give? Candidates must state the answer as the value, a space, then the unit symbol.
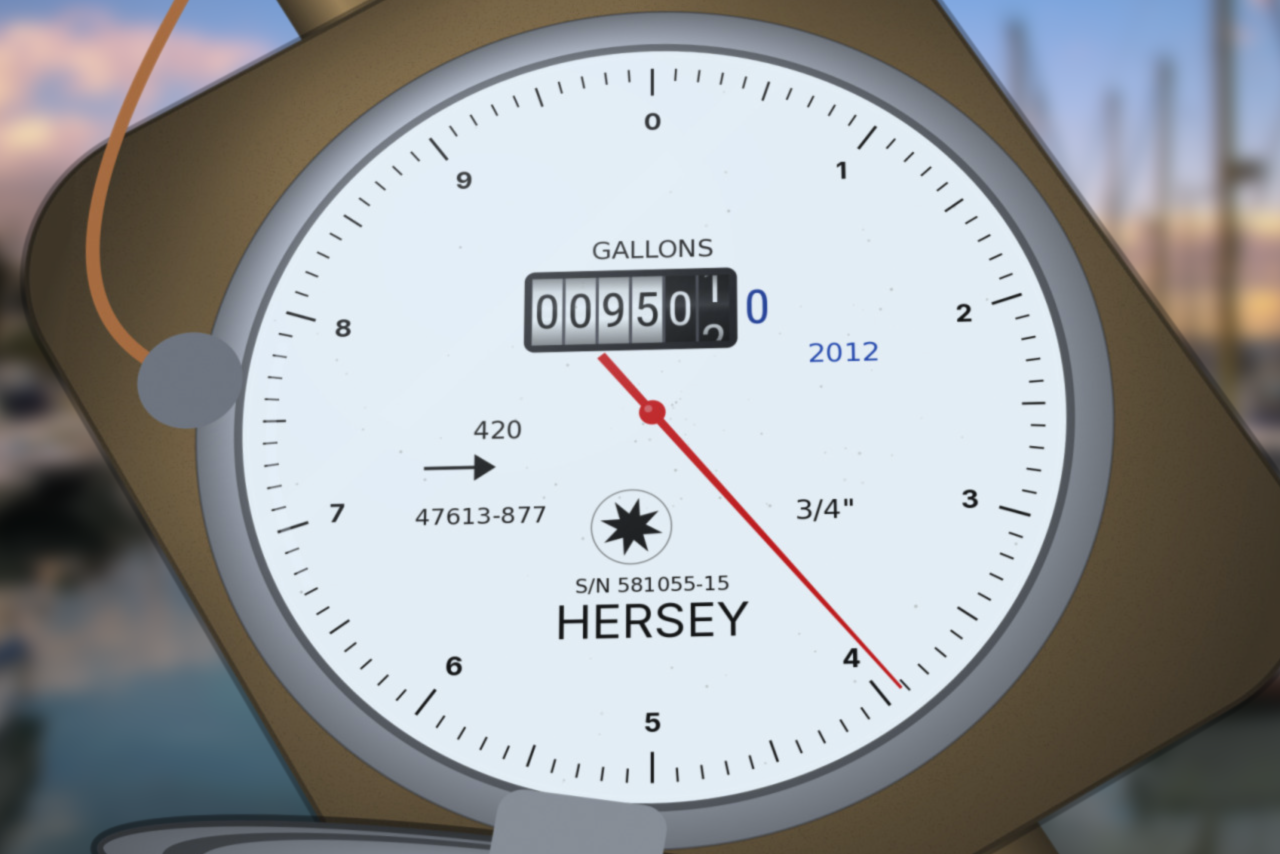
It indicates 95013.9 gal
